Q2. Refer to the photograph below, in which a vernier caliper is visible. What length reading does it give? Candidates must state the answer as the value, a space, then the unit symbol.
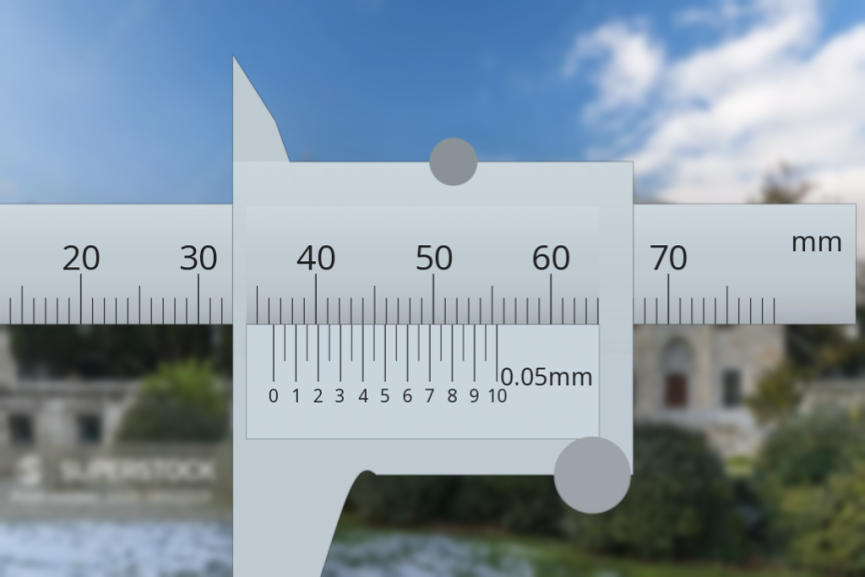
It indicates 36.4 mm
